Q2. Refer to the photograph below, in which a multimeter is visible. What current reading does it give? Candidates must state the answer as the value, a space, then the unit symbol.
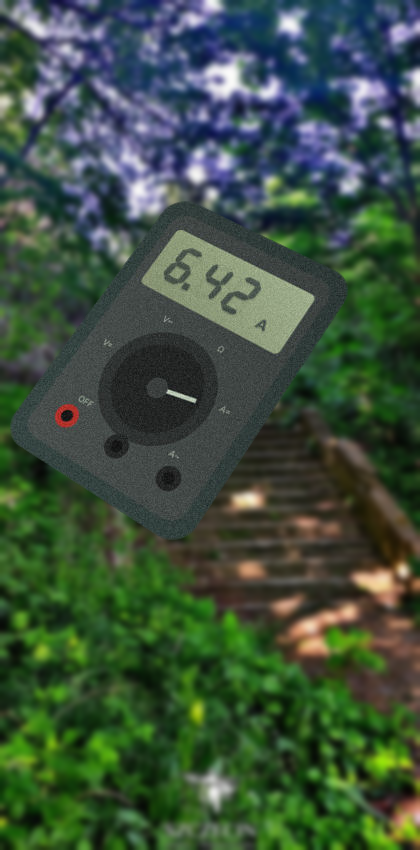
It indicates 6.42 A
